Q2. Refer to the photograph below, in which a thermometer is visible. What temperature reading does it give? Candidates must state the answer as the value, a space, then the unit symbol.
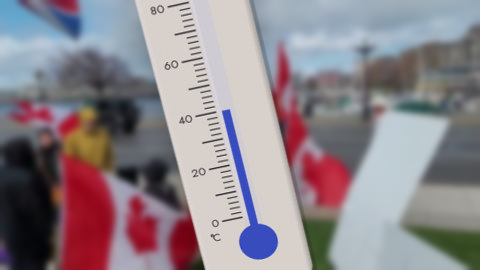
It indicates 40 °C
